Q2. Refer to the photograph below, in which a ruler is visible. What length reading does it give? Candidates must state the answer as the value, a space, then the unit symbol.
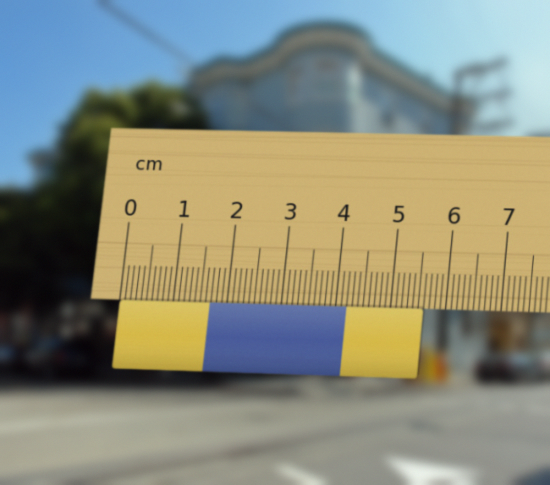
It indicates 5.6 cm
